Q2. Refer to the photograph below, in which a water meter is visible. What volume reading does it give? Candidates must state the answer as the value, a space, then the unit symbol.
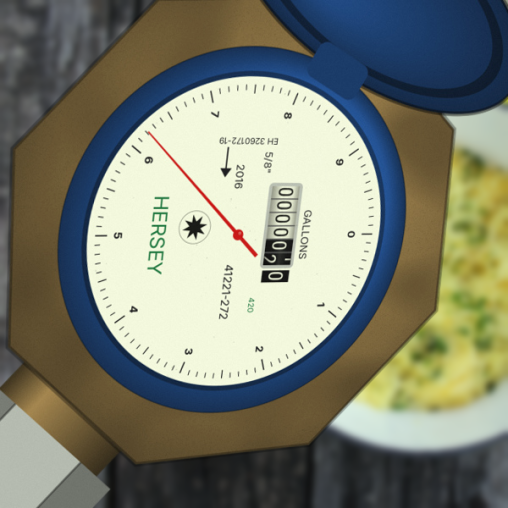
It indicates 16.2 gal
